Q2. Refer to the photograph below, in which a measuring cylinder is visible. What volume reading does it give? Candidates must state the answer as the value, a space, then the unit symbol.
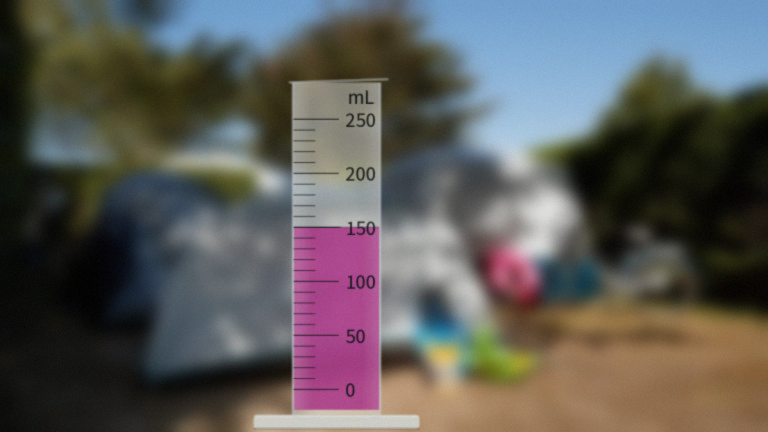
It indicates 150 mL
